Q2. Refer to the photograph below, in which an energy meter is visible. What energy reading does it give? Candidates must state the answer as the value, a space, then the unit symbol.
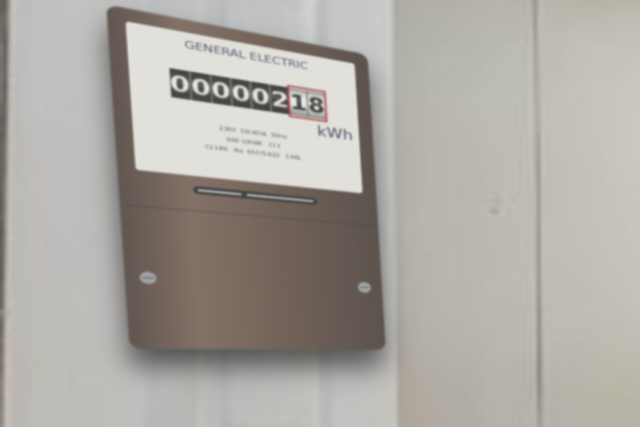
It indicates 2.18 kWh
